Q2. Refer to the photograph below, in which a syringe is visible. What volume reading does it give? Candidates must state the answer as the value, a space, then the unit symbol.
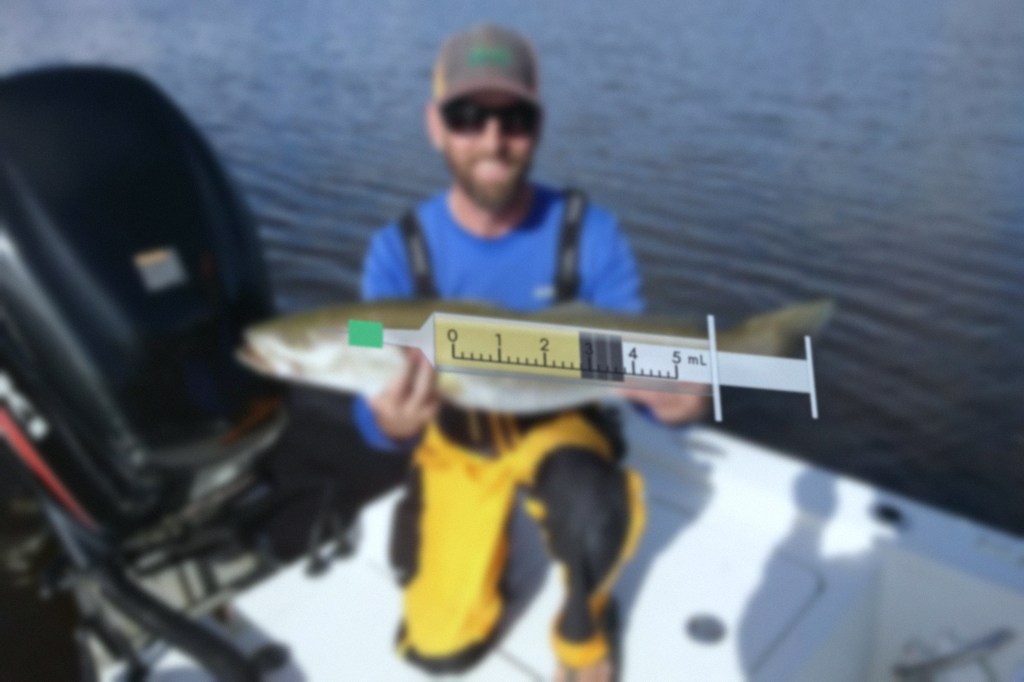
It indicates 2.8 mL
